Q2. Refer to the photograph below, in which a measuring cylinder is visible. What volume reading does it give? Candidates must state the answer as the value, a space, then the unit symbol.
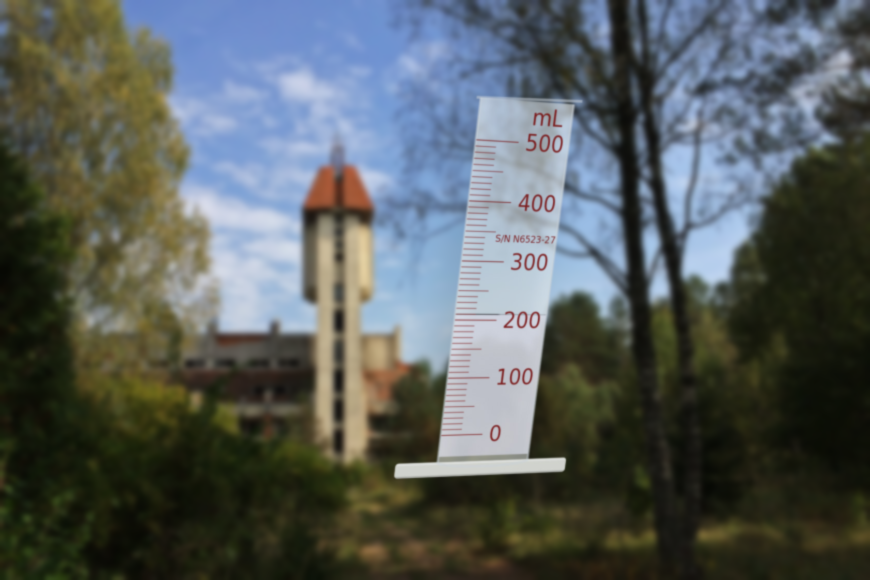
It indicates 210 mL
